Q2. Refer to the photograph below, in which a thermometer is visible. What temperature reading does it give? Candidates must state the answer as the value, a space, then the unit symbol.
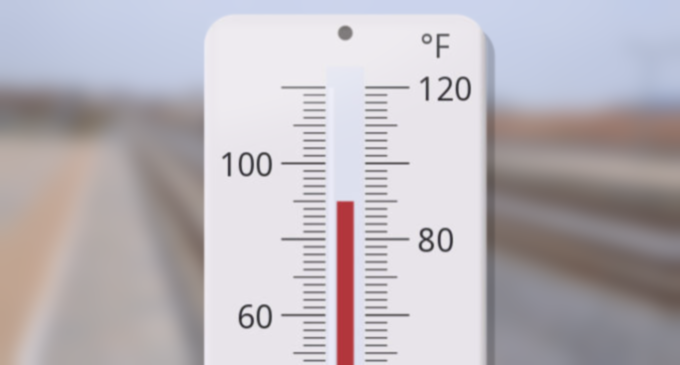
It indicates 90 °F
